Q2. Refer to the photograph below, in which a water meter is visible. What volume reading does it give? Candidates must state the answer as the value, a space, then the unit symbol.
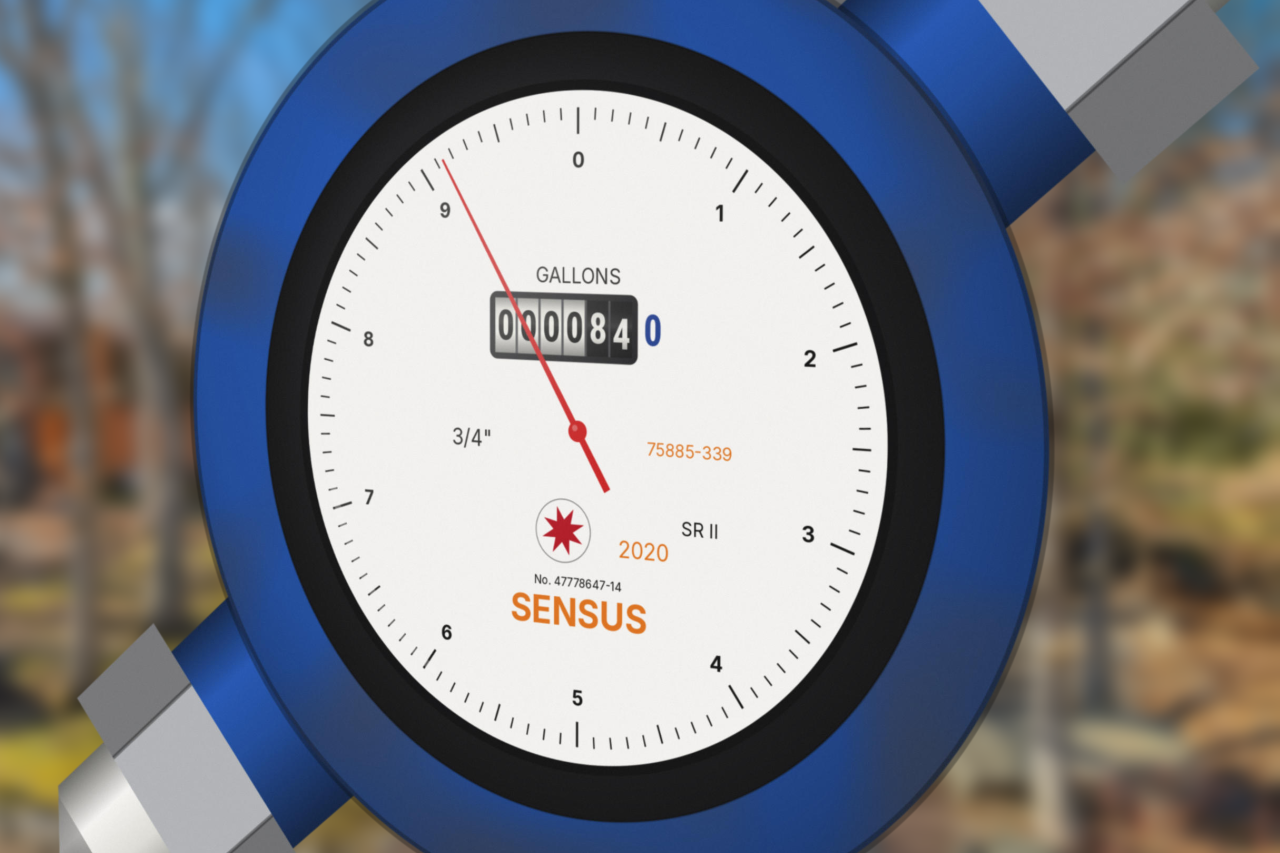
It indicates 839.1 gal
